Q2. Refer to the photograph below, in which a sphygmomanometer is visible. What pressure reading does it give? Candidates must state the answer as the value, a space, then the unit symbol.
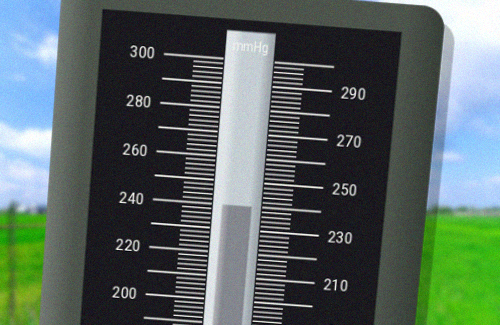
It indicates 240 mmHg
